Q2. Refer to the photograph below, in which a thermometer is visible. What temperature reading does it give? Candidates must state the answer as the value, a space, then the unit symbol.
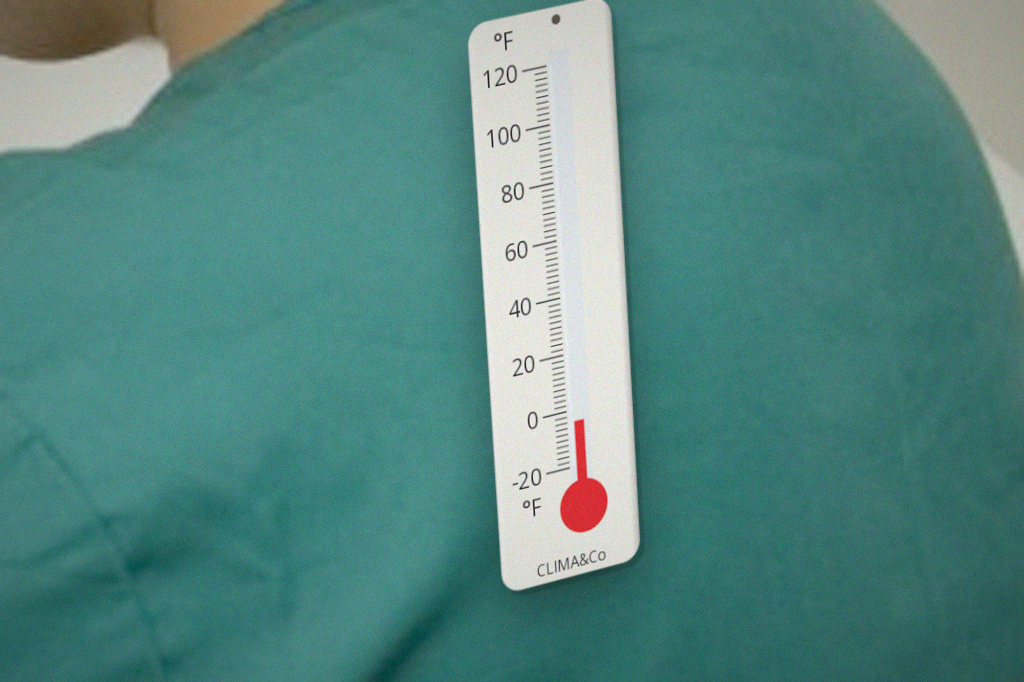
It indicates -4 °F
